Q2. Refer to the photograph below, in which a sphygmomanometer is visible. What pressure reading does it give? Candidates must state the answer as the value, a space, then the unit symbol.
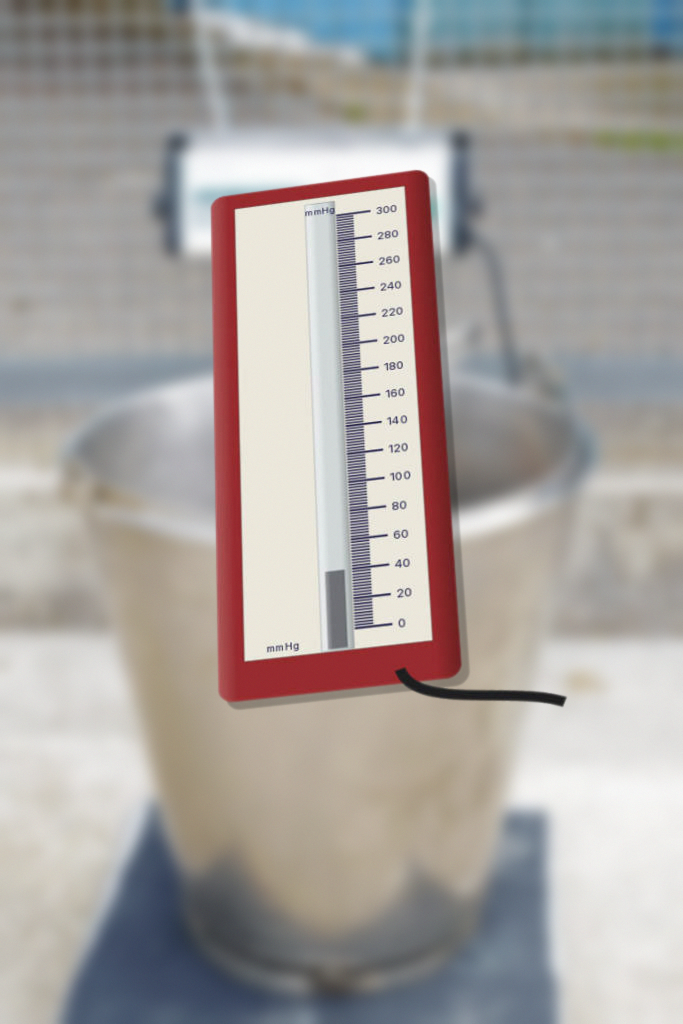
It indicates 40 mmHg
